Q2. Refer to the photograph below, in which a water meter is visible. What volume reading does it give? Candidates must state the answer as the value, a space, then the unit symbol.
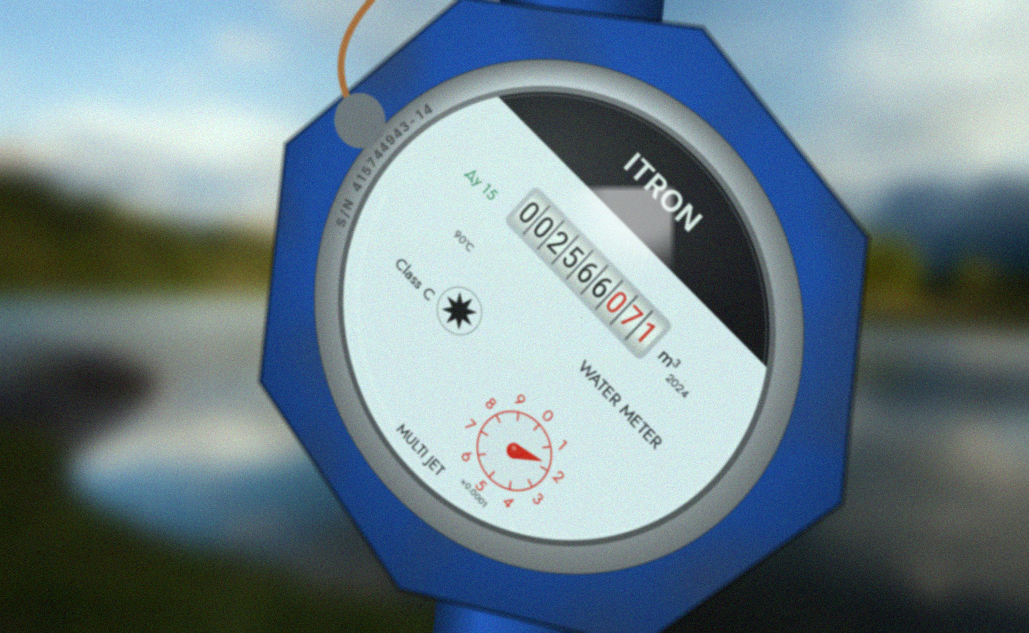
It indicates 2566.0711 m³
